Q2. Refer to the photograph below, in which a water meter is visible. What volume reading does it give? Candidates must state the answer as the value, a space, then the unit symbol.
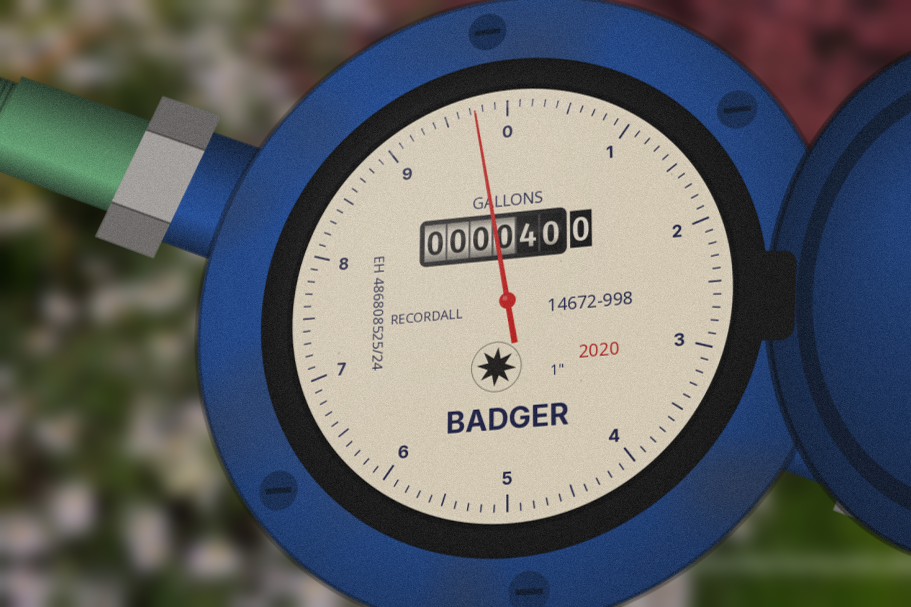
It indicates 399.7 gal
